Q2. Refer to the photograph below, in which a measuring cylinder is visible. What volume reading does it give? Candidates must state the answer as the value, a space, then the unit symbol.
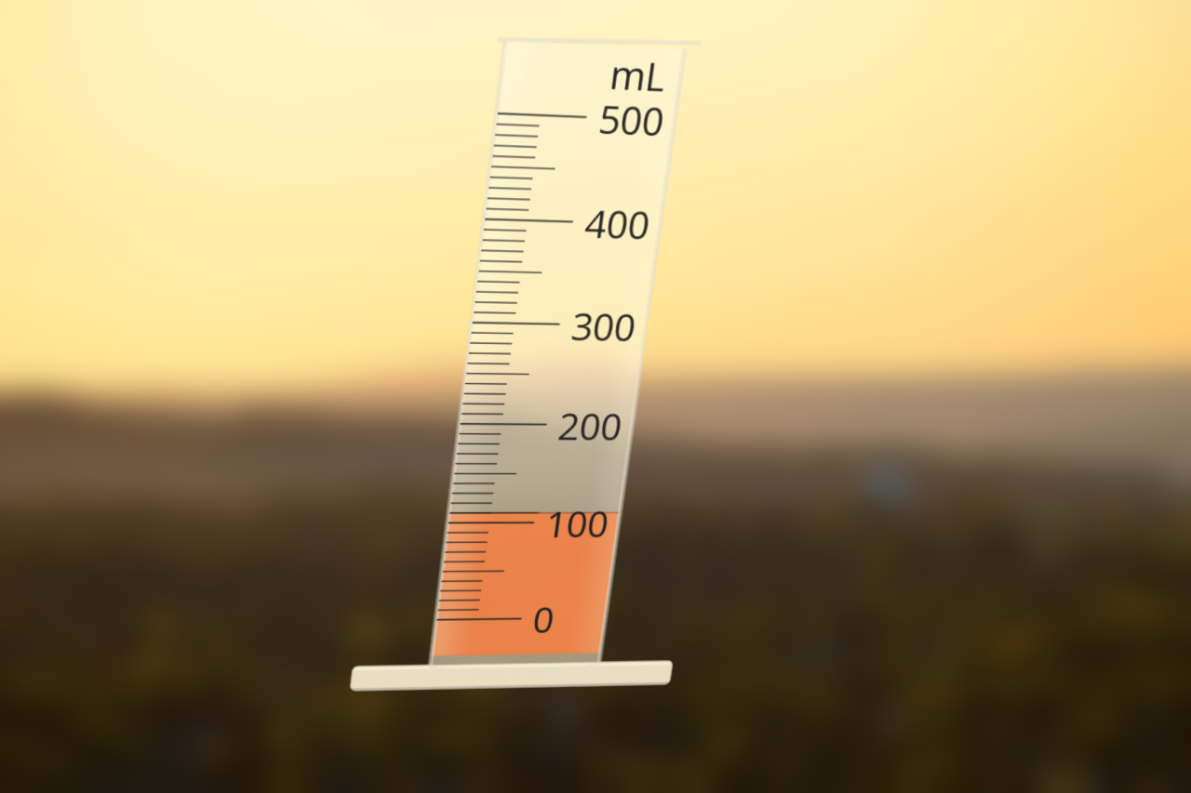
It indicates 110 mL
